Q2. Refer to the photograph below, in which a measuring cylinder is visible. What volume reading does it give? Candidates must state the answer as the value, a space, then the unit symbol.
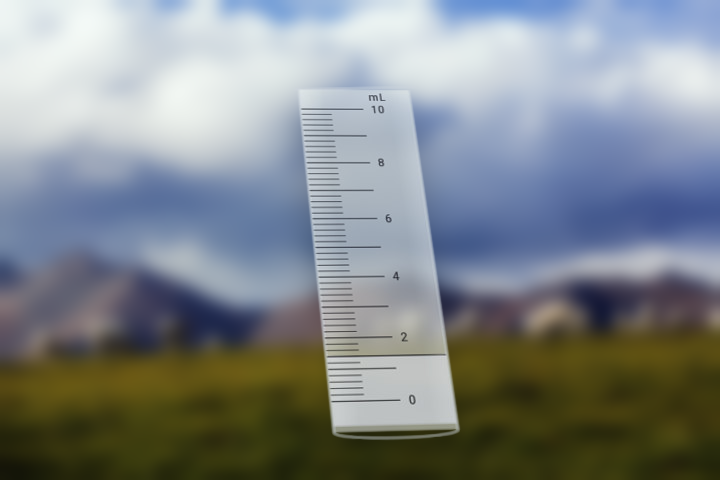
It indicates 1.4 mL
